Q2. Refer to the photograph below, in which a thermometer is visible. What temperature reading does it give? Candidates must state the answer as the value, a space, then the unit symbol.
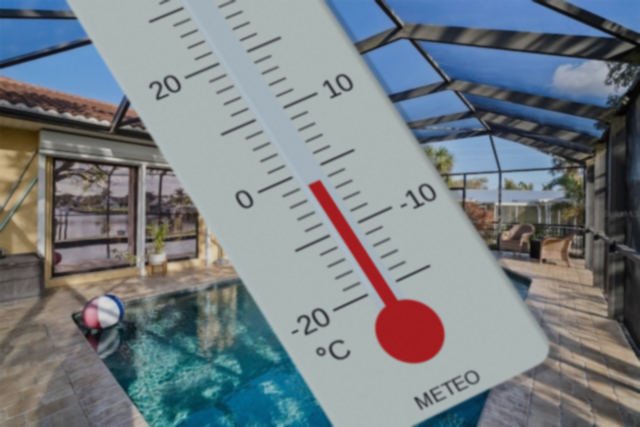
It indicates -2 °C
